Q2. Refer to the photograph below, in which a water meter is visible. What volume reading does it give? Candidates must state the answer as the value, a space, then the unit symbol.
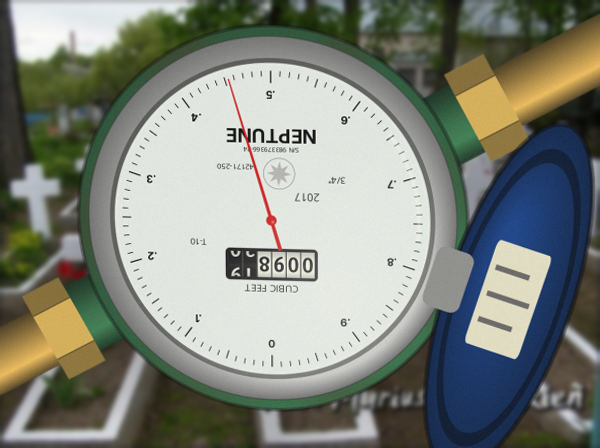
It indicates 9819.45 ft³
